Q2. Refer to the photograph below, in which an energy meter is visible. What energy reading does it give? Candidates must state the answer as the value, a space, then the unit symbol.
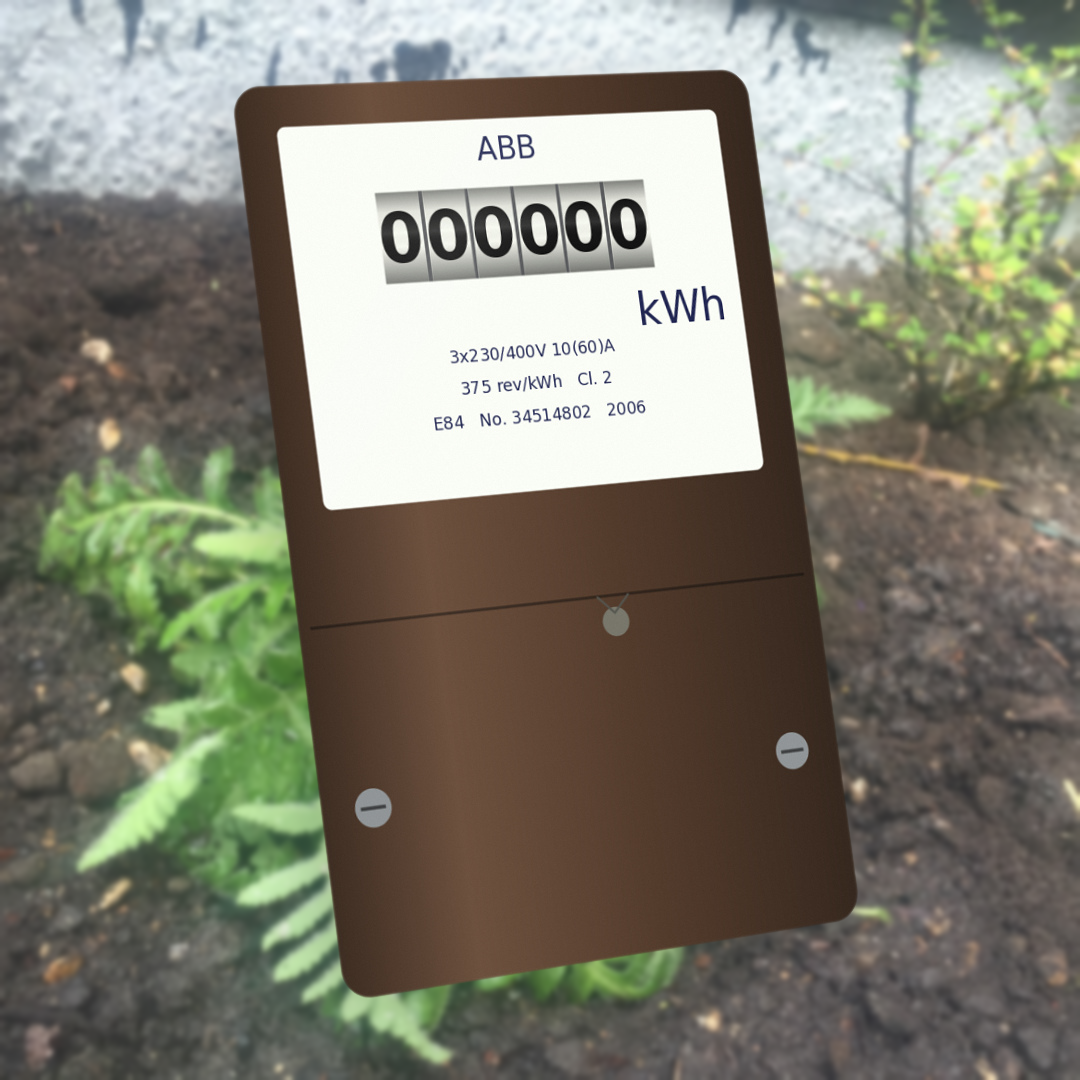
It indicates 0 kWh
